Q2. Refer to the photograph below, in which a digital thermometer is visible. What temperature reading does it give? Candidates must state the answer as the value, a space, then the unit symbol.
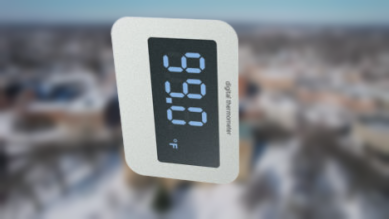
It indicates 99.0 °F
